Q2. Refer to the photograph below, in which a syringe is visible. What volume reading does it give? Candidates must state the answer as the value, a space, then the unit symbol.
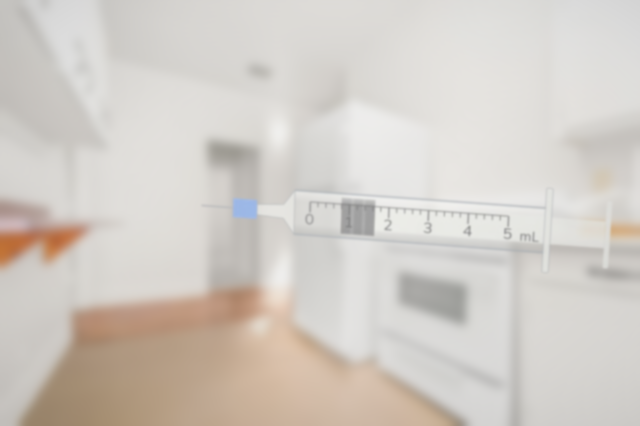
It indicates 0.8 mL
